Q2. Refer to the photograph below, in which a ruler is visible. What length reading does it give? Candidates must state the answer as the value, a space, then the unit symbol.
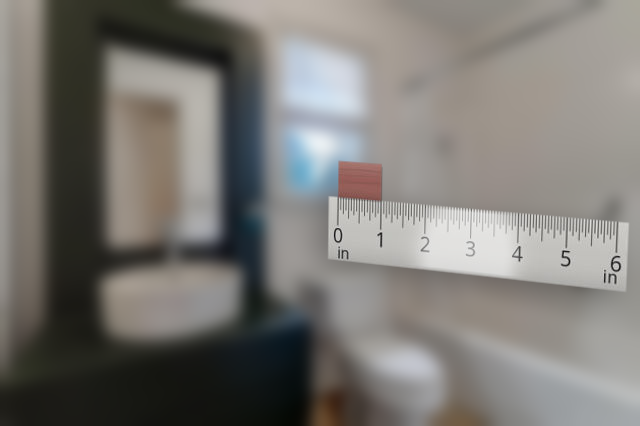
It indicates 1 in
